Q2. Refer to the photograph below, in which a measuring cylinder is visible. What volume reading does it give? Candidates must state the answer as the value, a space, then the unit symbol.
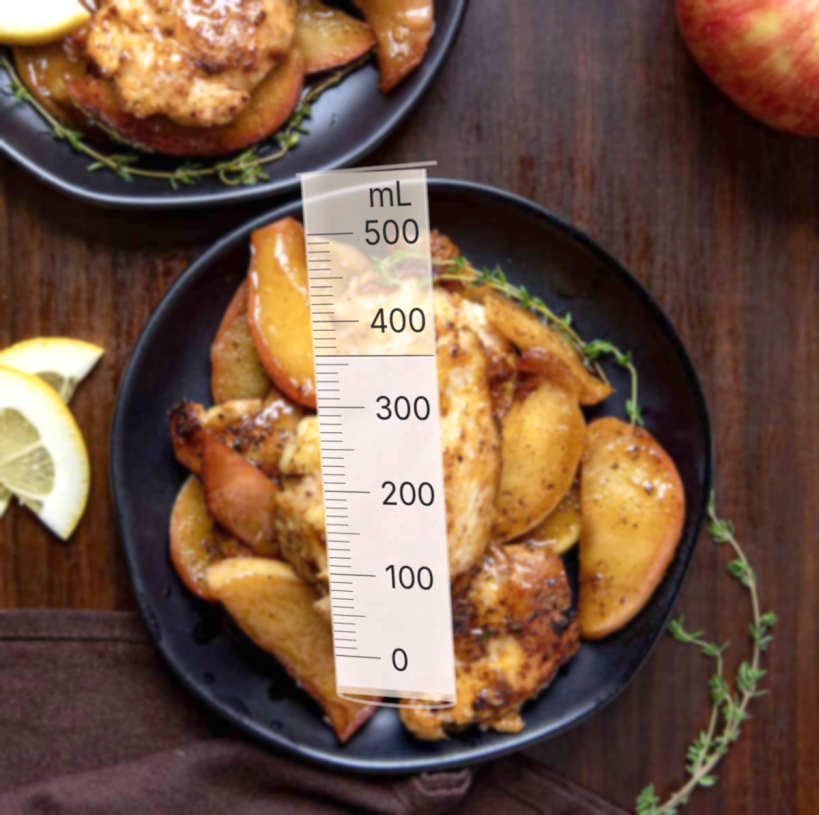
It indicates 360 mL
